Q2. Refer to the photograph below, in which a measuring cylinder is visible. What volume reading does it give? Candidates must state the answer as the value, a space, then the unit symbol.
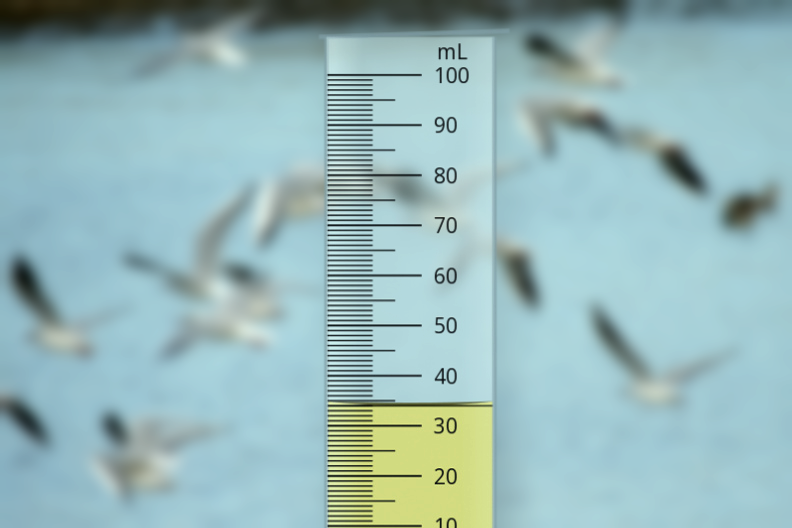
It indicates 34 mL
